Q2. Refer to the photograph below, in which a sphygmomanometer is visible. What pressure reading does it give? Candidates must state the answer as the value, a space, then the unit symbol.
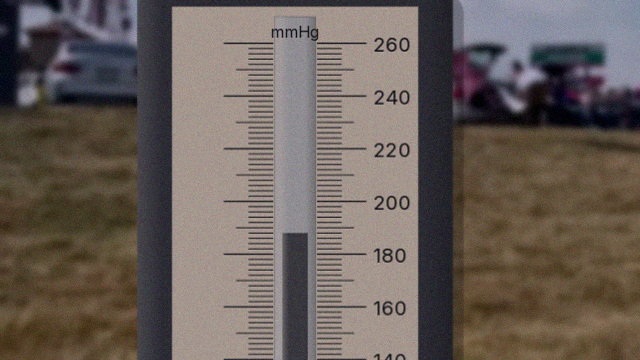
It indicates 188 mmHg
